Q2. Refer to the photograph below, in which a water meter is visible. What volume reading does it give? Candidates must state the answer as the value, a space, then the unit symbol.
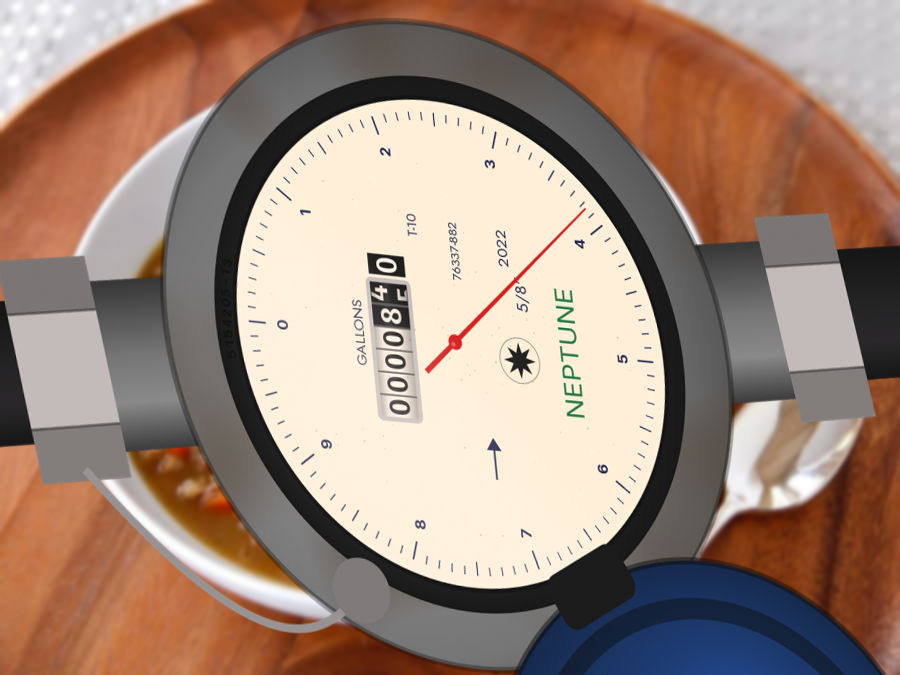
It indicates 843.8 gal
